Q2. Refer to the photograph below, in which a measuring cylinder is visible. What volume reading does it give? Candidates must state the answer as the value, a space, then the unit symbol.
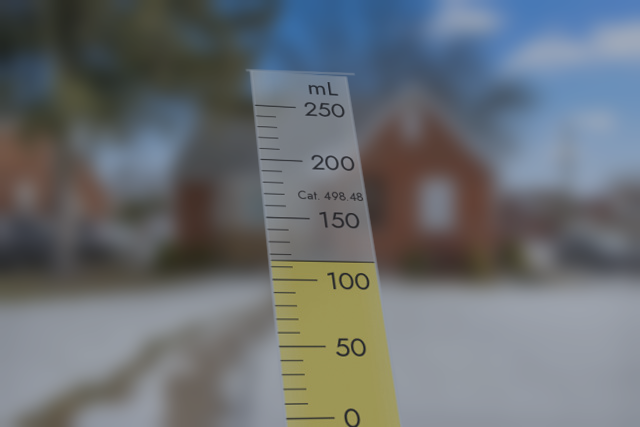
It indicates 115 mL
